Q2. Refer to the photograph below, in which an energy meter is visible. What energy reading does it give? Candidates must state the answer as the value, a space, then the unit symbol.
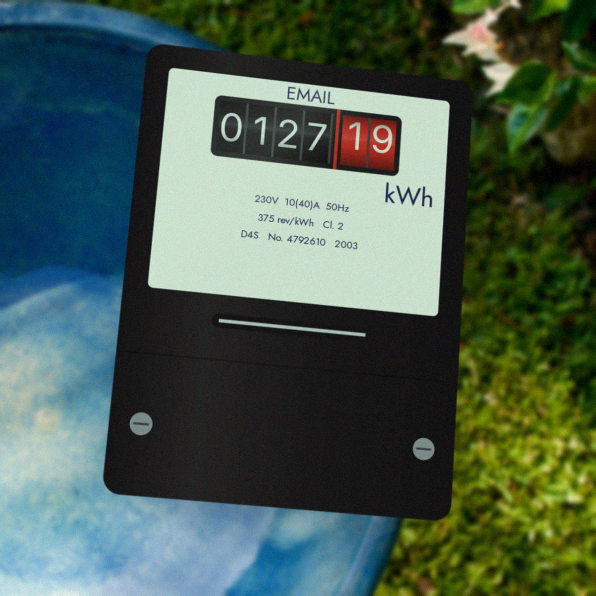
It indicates 127.19 kWh
